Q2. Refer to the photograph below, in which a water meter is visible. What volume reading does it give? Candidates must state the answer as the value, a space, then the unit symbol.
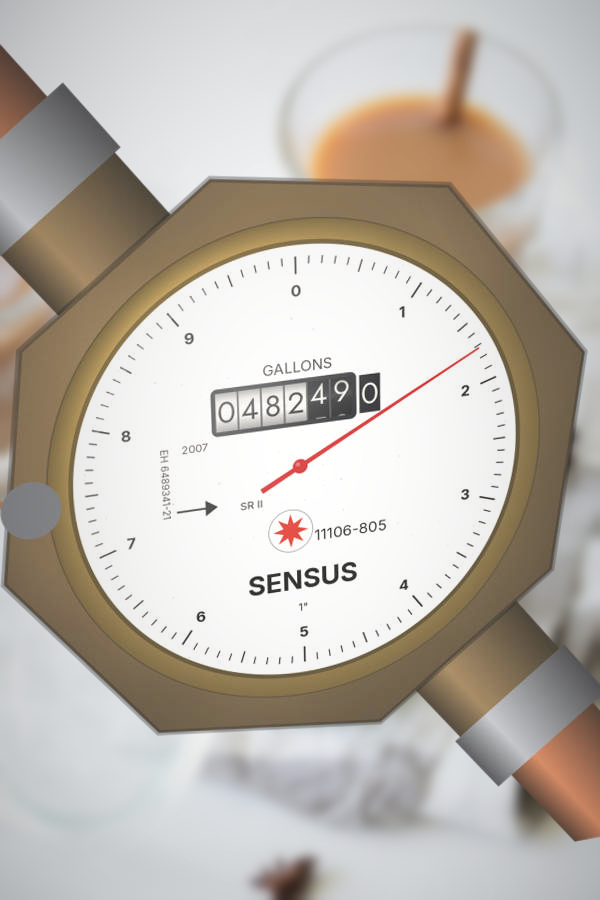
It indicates 482491.7 gal
